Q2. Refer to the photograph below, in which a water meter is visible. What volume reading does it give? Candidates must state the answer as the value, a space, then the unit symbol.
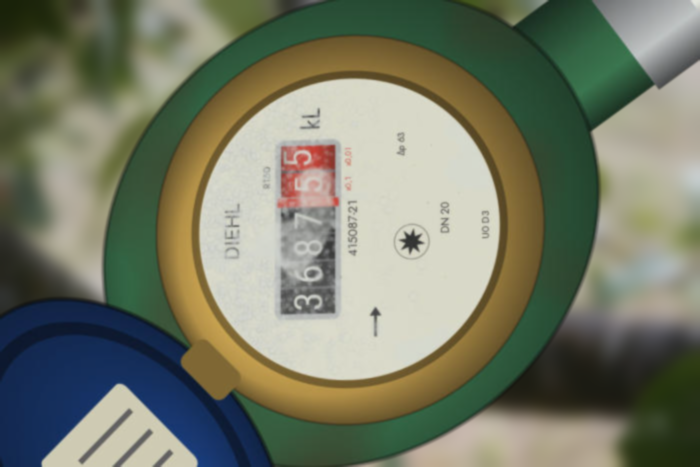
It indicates 3687.55 kL
